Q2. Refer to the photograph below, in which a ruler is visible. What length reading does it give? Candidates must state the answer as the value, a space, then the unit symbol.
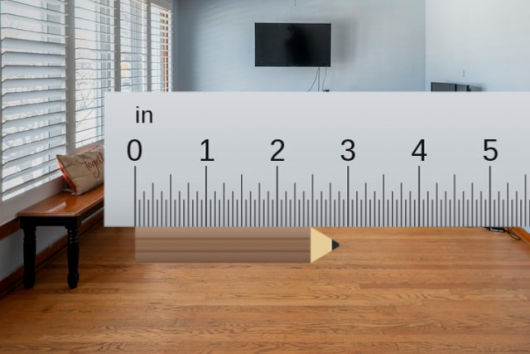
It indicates 2.875 in
